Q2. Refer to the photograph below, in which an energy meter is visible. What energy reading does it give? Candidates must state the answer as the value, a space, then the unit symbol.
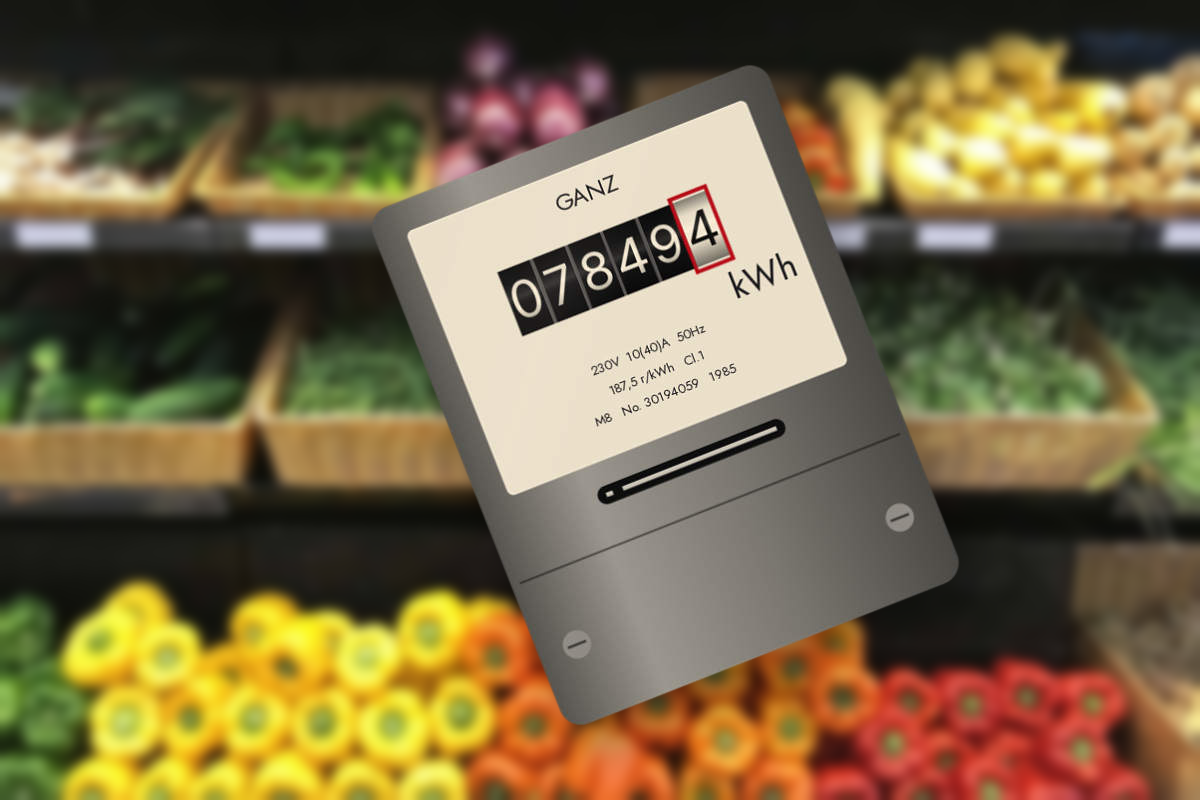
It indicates 7849.4 kWh
